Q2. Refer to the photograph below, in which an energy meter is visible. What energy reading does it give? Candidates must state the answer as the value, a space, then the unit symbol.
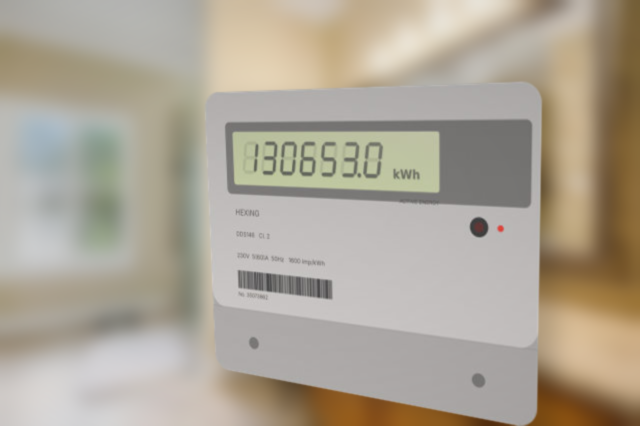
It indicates 130653.0 kWh
